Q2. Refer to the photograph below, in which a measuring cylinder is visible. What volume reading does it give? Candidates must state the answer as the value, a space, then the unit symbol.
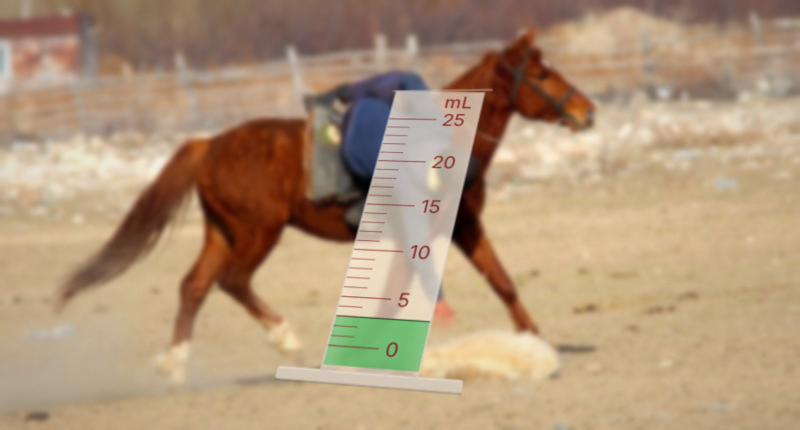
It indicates 3 mL
